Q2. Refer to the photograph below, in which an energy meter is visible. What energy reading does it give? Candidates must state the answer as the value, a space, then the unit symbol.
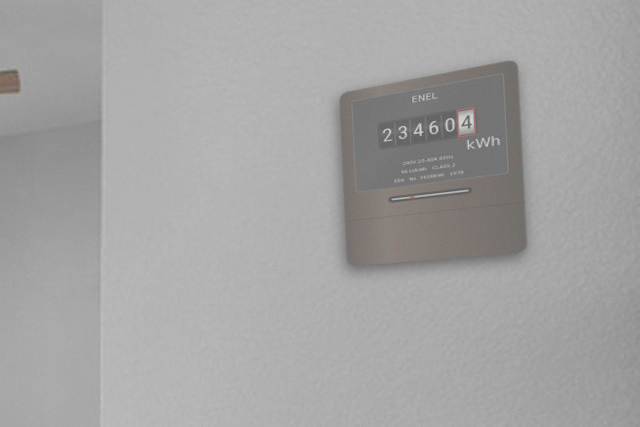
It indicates 23460.4 kWh
